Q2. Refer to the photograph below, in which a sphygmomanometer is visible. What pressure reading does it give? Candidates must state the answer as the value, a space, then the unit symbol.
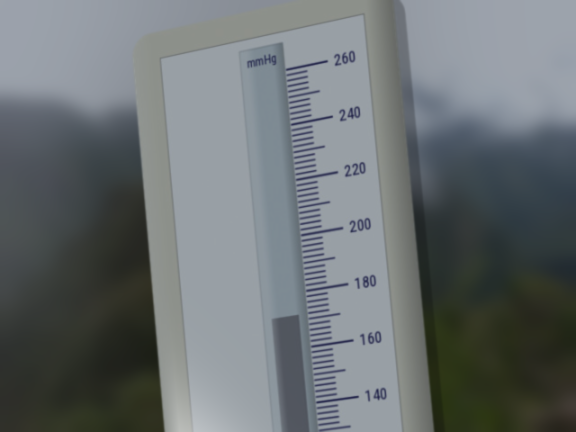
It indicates 172 mmHg
